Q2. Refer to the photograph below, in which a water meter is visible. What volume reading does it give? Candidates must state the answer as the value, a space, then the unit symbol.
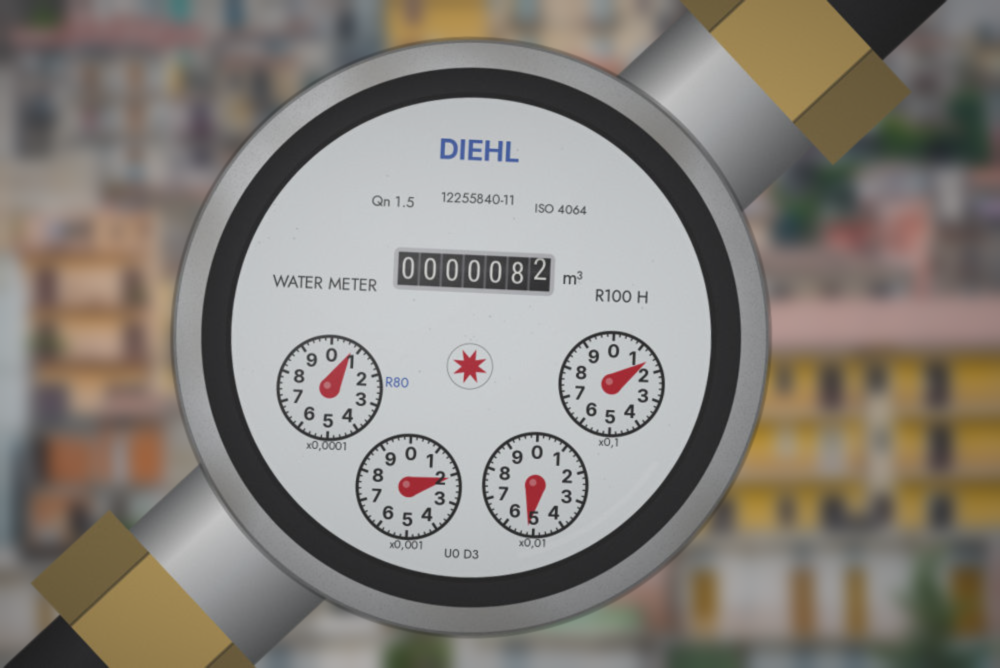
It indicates 82.1520 m³
